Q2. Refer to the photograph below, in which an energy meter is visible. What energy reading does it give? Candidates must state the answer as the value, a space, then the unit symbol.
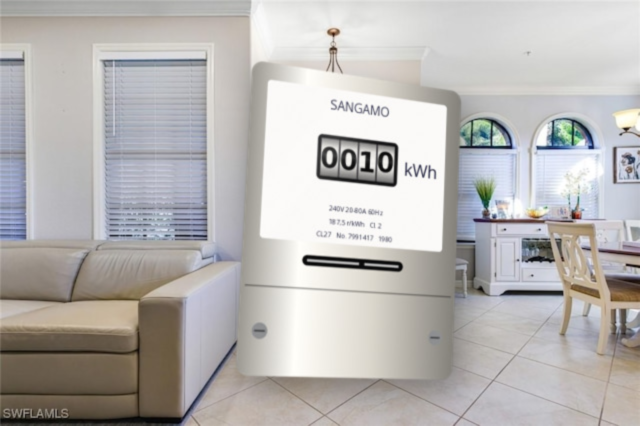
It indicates 10 kWh
